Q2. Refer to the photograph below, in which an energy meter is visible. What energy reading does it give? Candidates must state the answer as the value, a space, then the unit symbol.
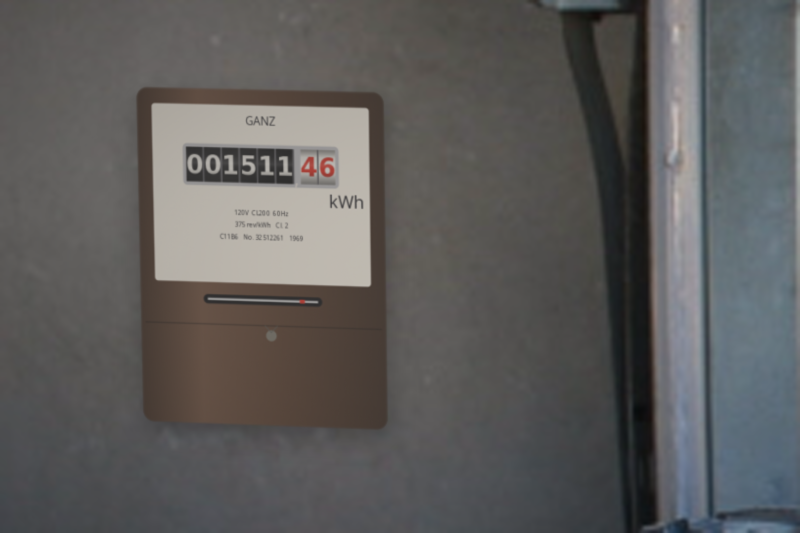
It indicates 1511.46 kWh
